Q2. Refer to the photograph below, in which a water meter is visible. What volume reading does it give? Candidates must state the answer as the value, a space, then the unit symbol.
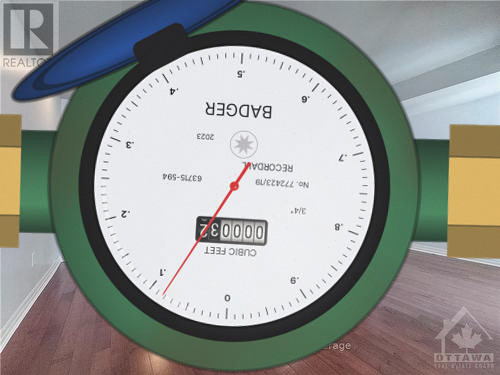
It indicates 32.08 ft³
